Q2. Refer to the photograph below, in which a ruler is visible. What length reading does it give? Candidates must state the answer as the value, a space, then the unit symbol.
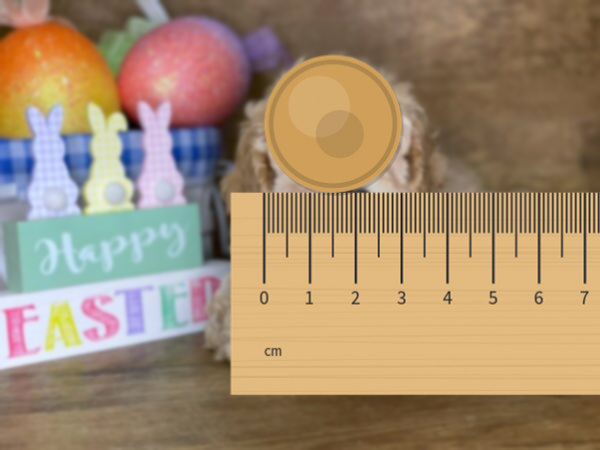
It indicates 3 cm
